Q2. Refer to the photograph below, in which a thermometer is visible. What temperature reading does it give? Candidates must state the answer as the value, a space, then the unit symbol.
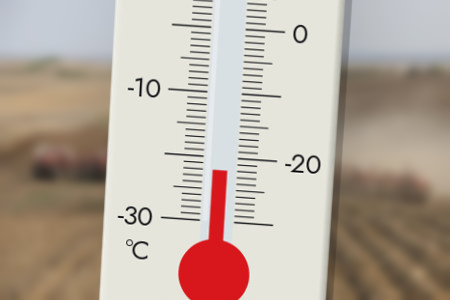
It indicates -22 °C
